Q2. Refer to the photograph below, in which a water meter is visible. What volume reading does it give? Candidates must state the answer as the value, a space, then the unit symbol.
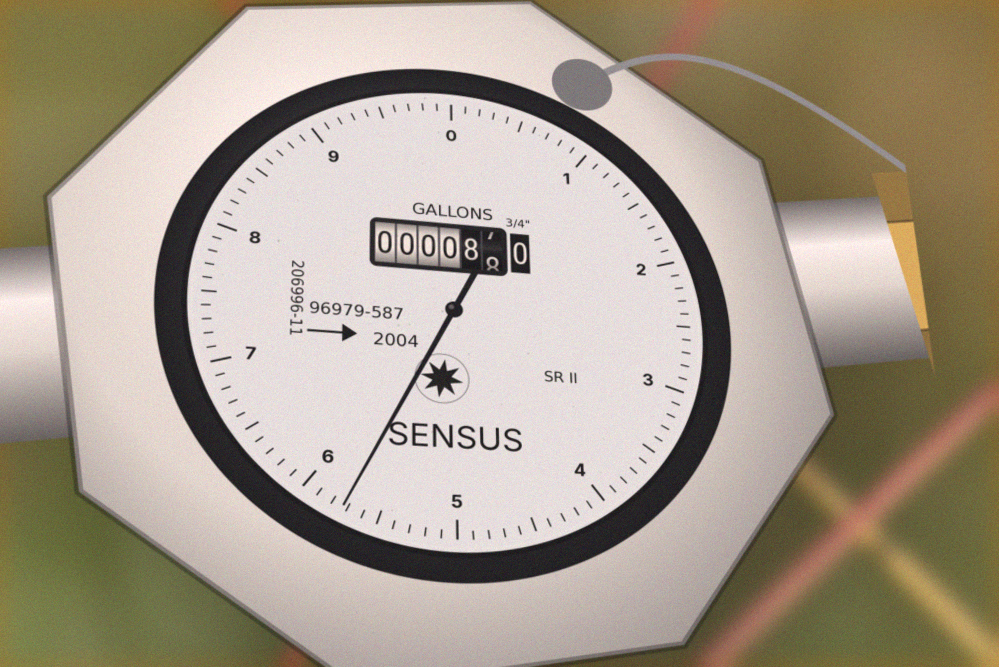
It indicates 875.7 gal
